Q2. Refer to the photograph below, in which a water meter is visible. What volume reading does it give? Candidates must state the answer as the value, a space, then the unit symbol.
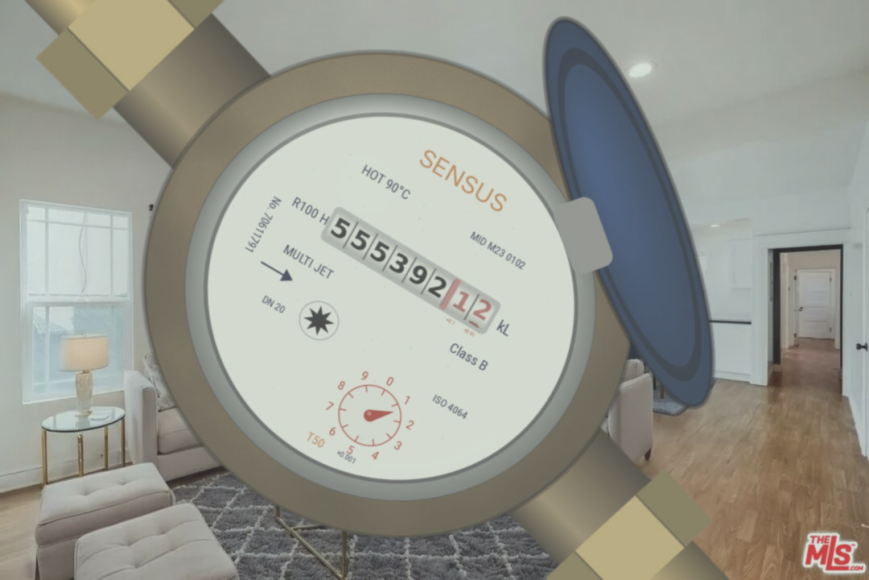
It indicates 555392.121 kL
